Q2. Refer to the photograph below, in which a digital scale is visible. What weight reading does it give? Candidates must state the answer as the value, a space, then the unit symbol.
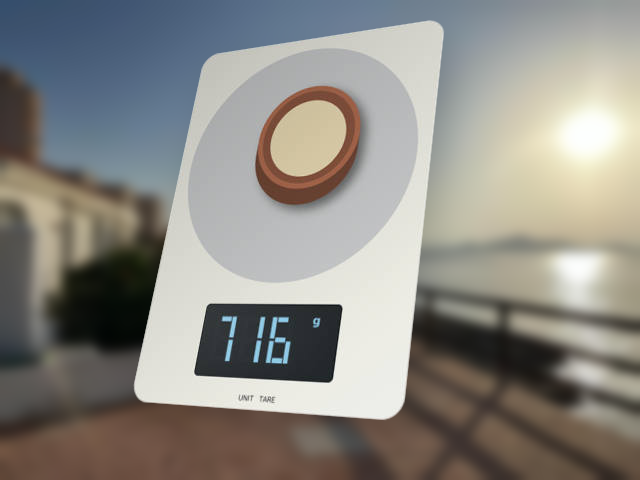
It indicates 716 g
